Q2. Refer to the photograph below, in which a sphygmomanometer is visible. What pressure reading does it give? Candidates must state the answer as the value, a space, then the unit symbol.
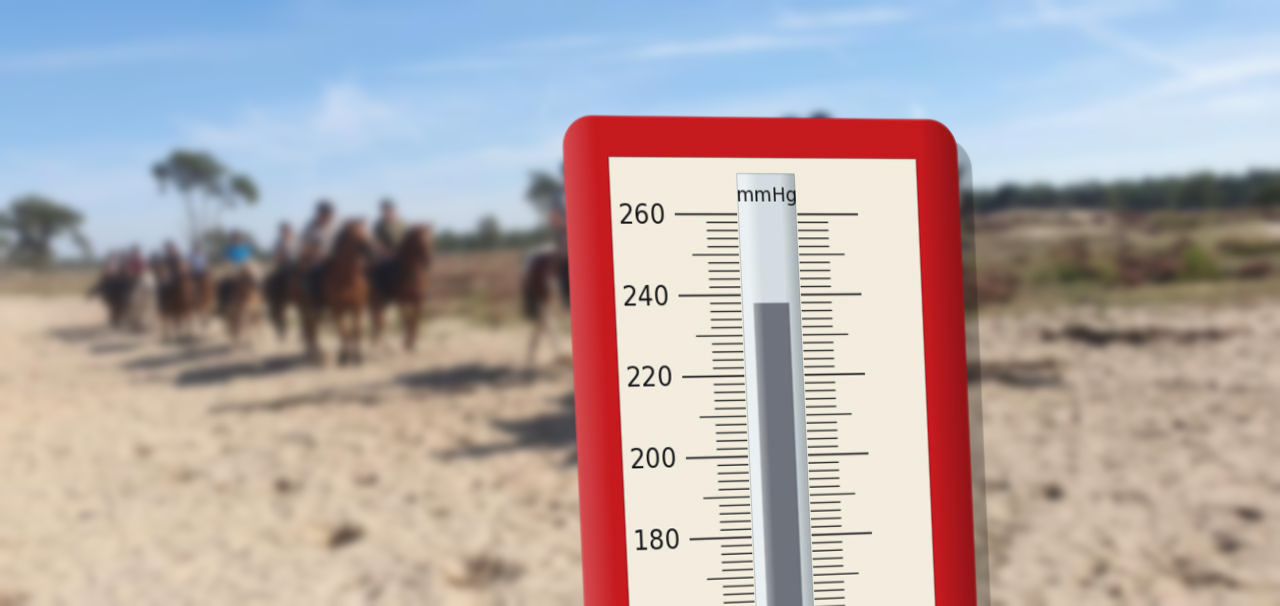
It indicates 238 mmHg
